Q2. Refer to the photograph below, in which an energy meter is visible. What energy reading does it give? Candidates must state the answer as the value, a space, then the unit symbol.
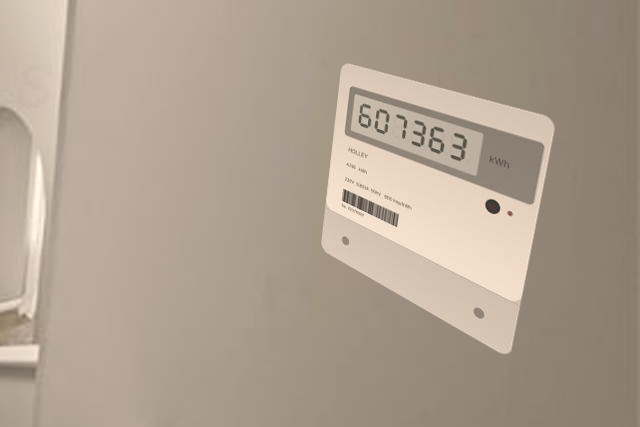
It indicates 607363 kWh
